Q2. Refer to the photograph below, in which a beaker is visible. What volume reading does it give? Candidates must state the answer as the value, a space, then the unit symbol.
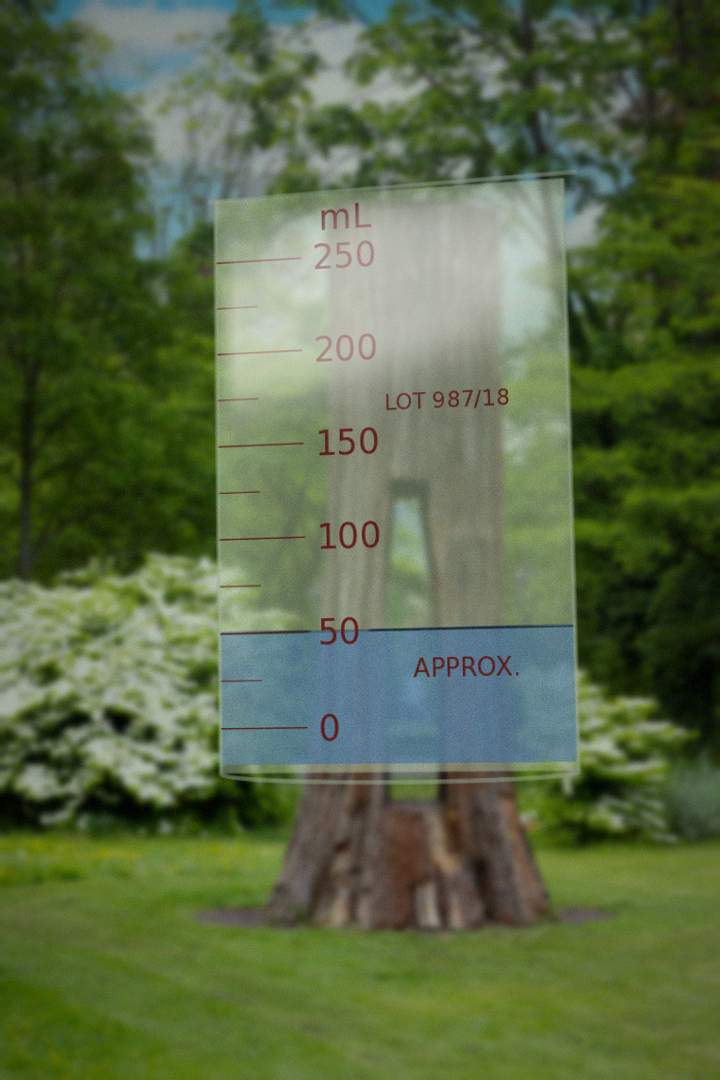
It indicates 50 mL
